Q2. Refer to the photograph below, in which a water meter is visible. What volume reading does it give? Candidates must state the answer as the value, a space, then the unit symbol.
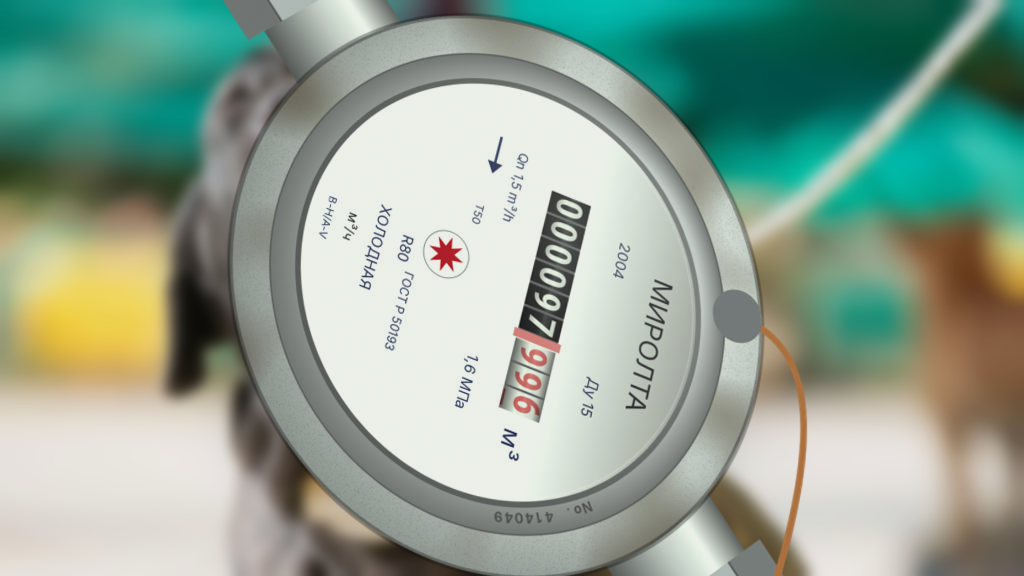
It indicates 97.996 m³
